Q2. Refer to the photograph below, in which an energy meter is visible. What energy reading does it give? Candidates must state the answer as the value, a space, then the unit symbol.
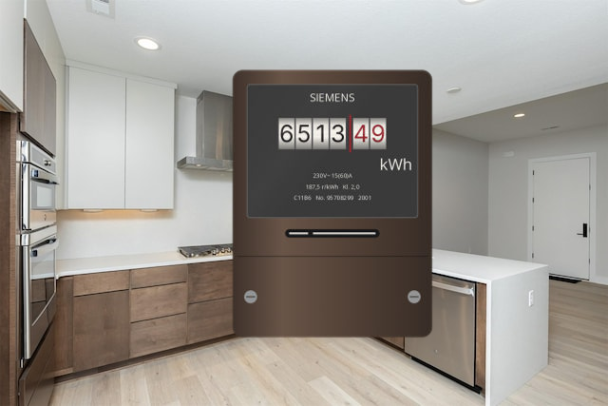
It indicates 6513.49 kWh
